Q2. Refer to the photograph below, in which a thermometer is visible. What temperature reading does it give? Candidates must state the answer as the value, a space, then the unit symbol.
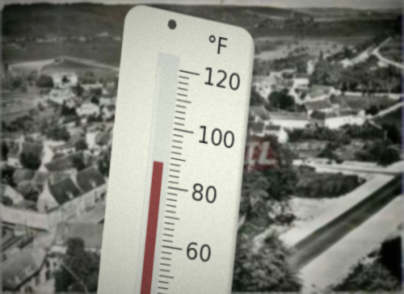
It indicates 88 °F
